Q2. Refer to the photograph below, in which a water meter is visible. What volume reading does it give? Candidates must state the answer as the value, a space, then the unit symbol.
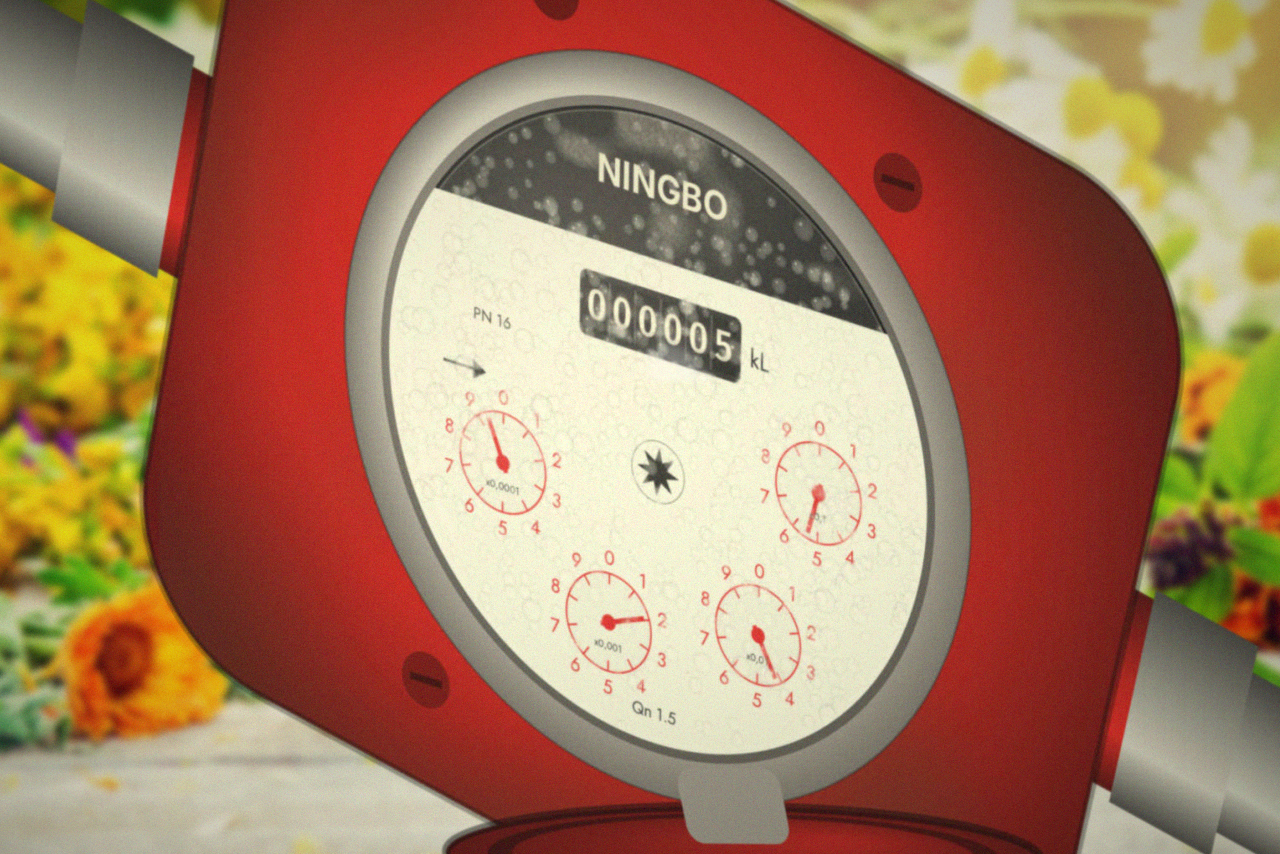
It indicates 5.5419 kL
